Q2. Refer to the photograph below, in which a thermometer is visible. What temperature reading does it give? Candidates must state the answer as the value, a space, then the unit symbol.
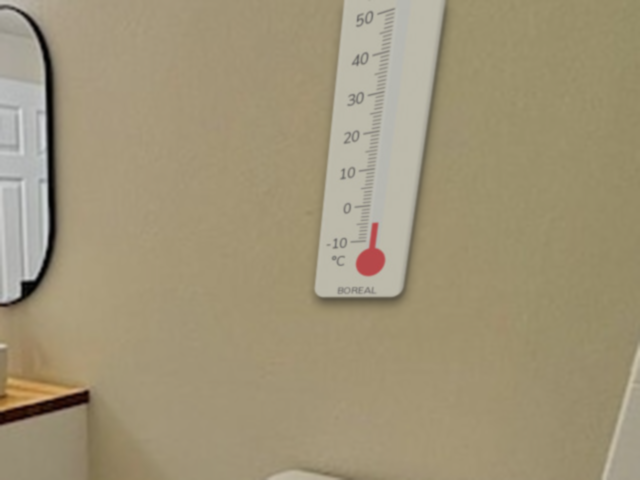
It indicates -5 °C
